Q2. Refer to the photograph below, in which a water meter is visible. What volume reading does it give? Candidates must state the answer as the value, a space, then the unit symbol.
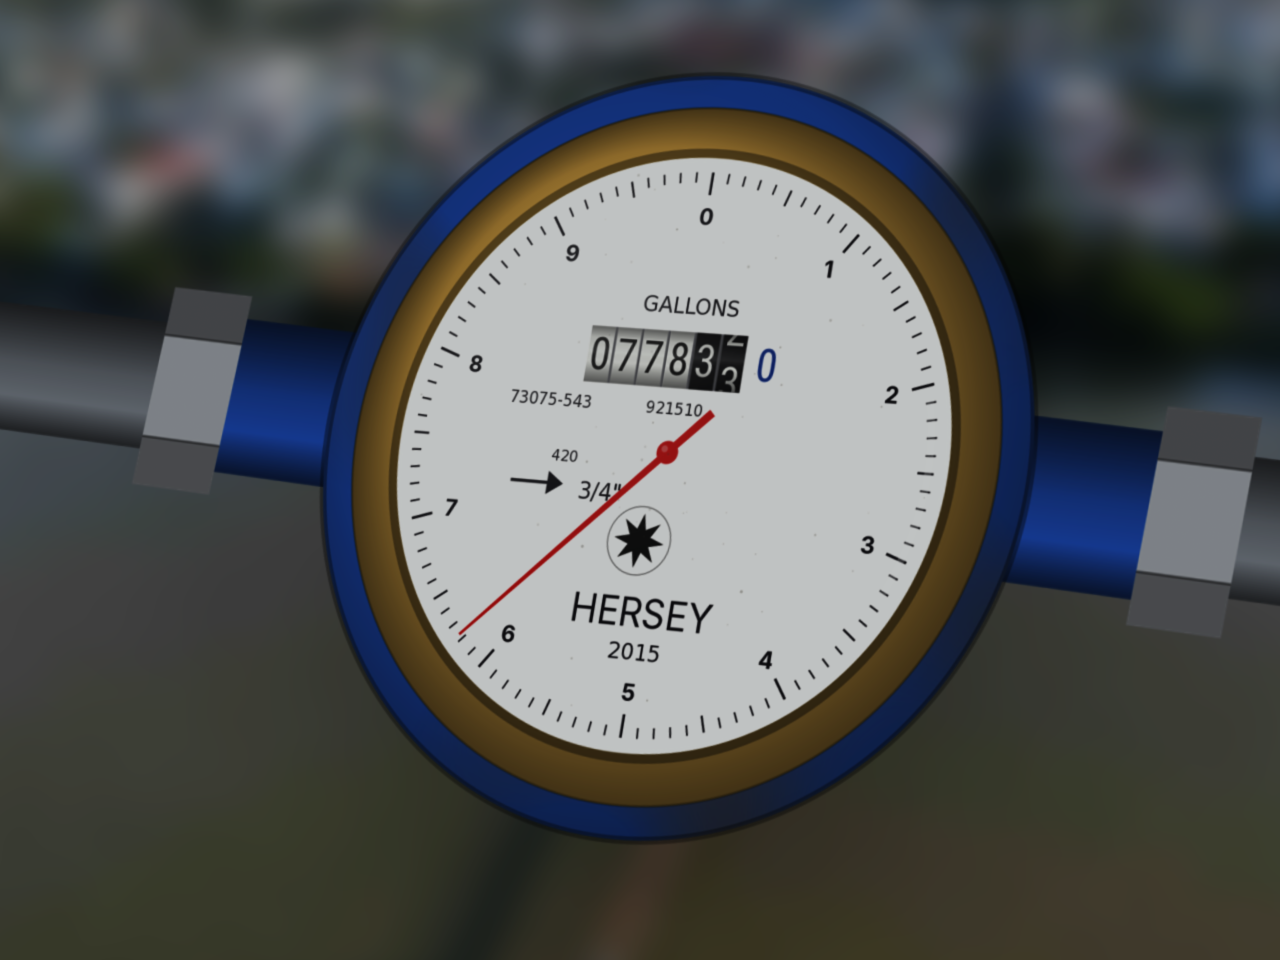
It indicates 778326.2 gal
